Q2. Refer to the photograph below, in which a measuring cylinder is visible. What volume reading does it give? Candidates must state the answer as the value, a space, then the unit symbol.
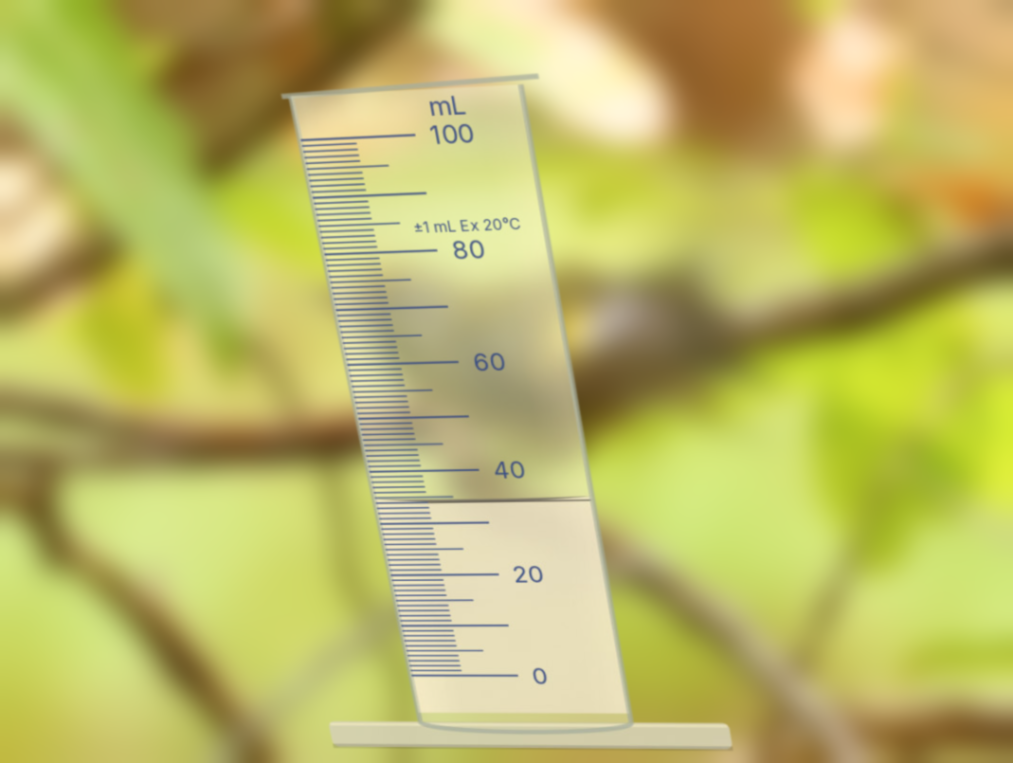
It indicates 34 mL
